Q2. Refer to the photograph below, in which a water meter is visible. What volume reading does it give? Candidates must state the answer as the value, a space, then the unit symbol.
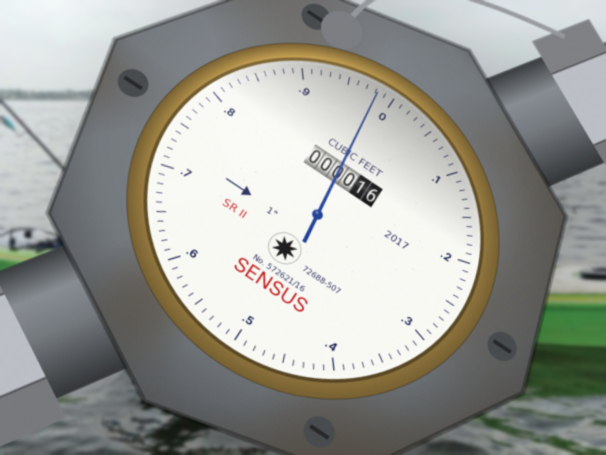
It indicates 15.98 ft³
